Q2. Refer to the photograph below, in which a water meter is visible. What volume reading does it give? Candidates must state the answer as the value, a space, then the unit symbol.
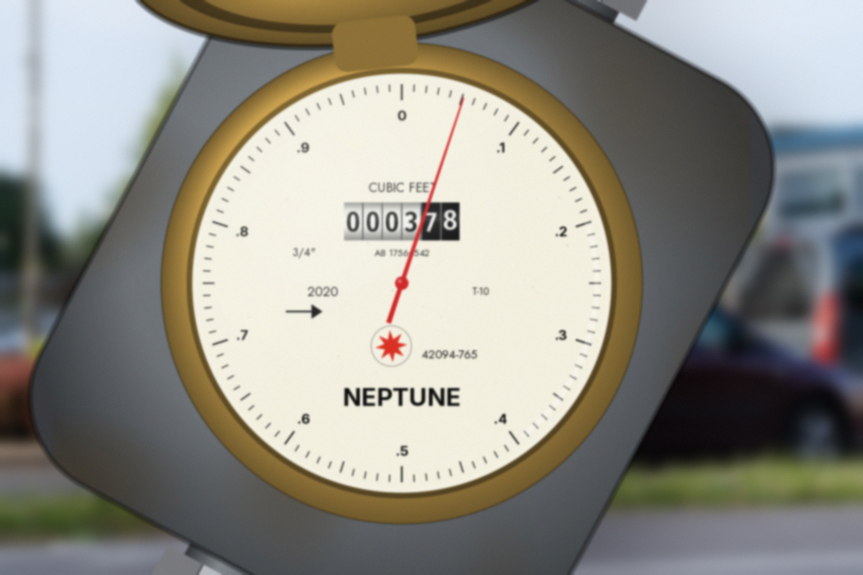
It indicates 378.05 ft³
